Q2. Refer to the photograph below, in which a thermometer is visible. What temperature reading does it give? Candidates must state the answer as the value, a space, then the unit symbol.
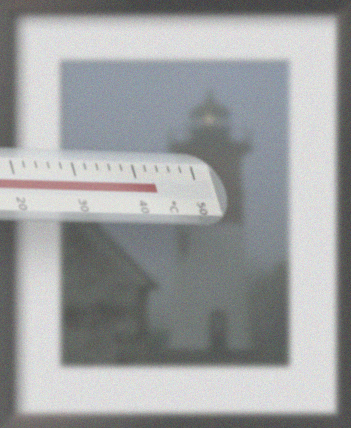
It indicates 43 °C
